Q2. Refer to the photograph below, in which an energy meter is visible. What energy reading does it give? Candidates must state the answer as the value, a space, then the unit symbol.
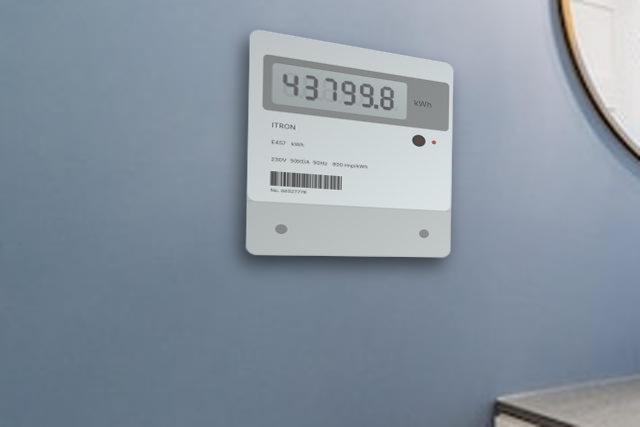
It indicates 43799.8 kWh
